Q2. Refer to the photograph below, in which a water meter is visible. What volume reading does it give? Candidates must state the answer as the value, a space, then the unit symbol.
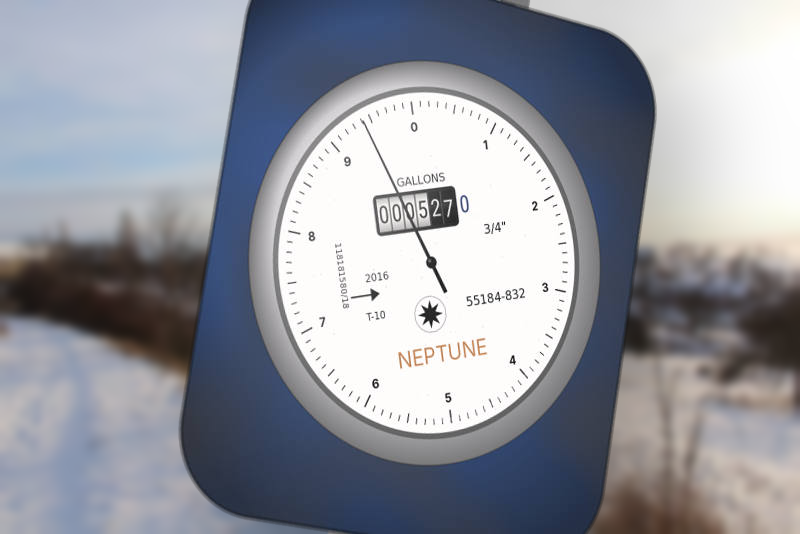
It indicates 5269.4 gal
